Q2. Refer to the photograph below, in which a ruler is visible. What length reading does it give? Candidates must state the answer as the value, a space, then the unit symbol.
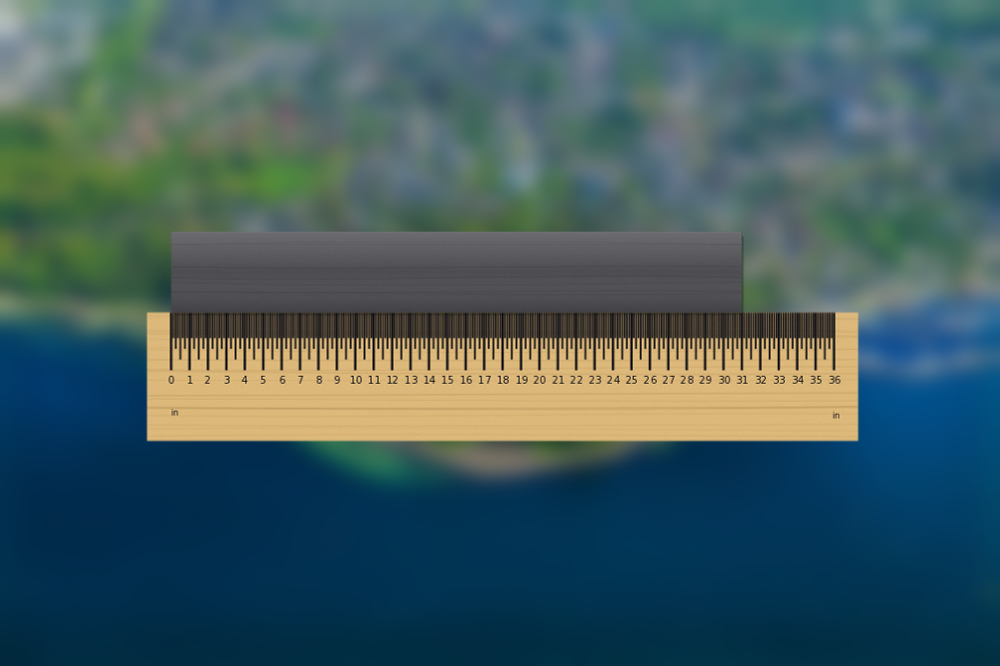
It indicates 31 in
